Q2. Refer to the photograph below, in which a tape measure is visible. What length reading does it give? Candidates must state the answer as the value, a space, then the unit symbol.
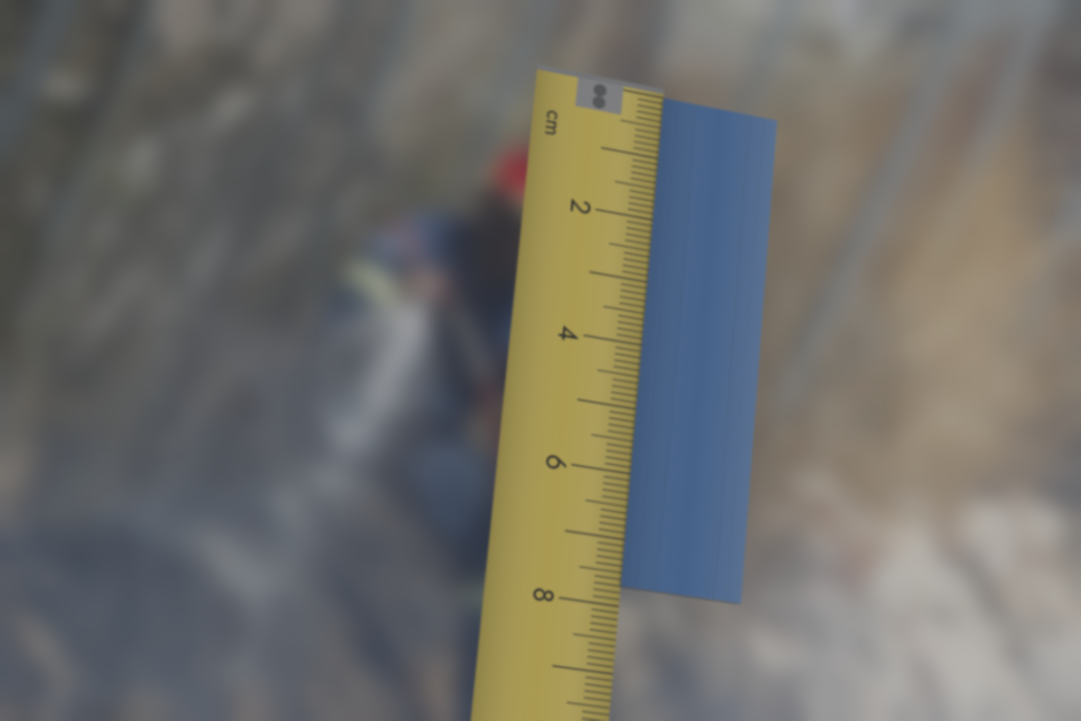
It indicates 7.7 cm
